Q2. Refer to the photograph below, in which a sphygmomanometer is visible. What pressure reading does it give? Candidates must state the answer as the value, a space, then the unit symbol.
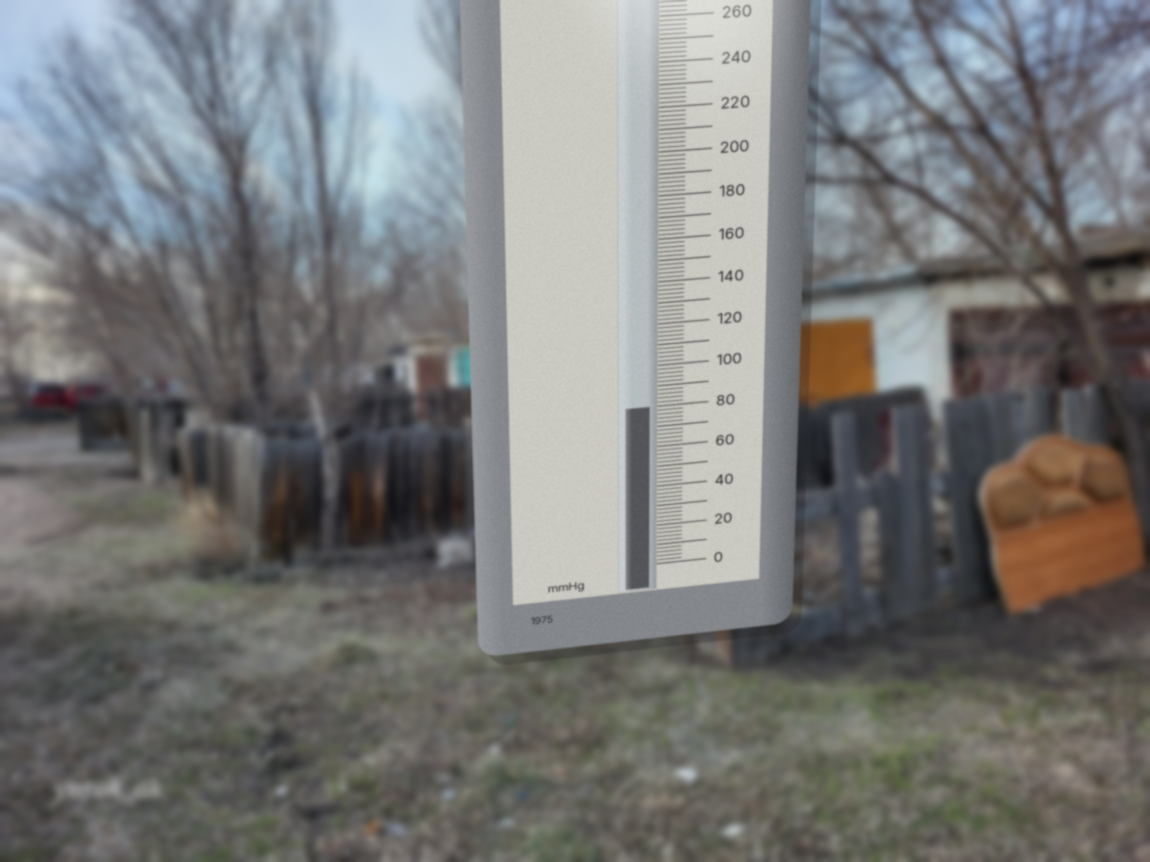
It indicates 80 mmHg
